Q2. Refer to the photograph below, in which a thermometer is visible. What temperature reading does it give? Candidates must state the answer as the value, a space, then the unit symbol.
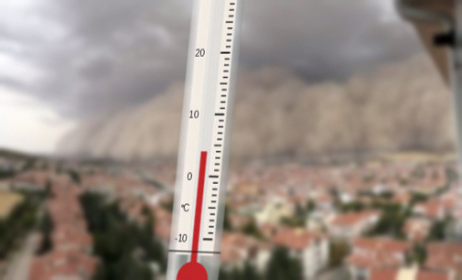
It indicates 4 °C
